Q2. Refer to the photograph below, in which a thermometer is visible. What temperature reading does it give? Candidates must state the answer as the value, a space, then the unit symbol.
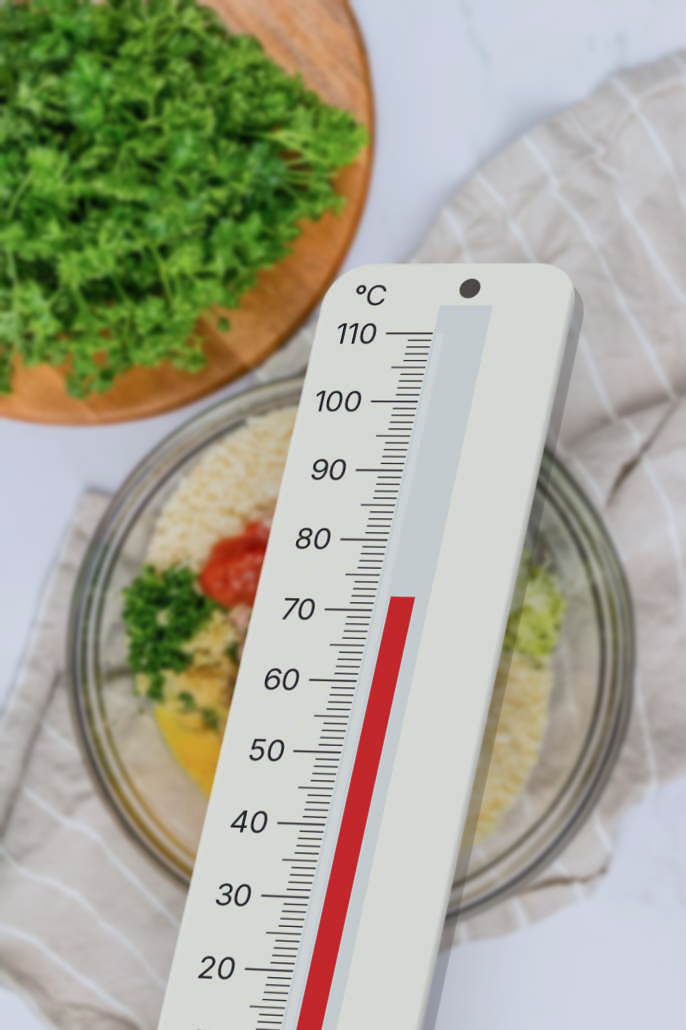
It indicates 72 °C
